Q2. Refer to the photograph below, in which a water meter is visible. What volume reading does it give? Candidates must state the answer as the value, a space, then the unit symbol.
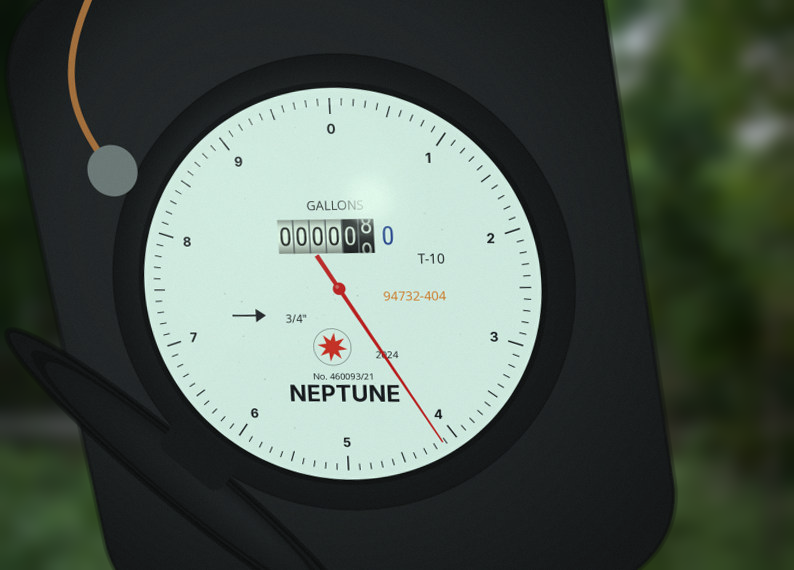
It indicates 84.1 gal
